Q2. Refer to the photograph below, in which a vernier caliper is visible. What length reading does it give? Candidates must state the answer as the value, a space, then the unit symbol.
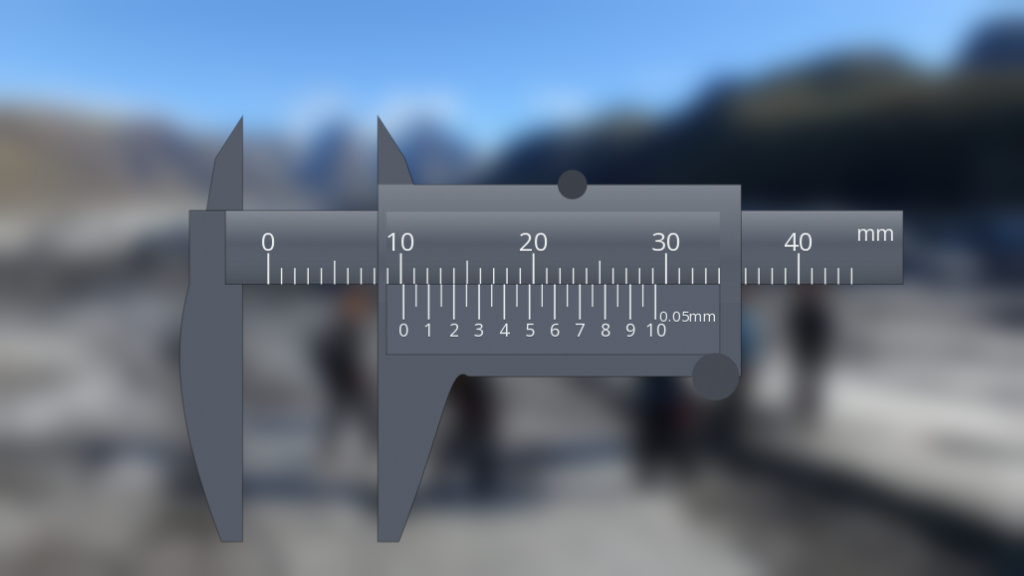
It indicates 10.2 mm
